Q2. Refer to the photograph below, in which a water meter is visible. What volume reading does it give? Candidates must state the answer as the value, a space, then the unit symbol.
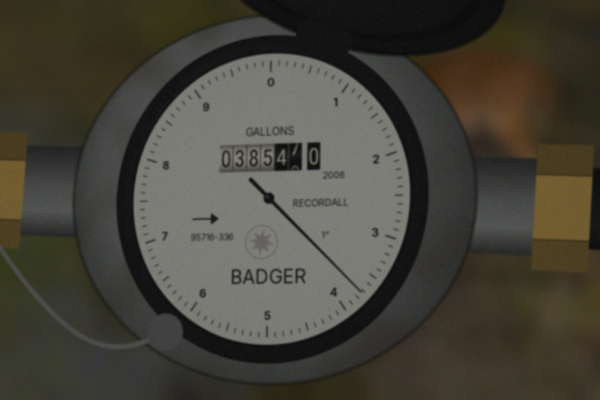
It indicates 385473.7 gal
